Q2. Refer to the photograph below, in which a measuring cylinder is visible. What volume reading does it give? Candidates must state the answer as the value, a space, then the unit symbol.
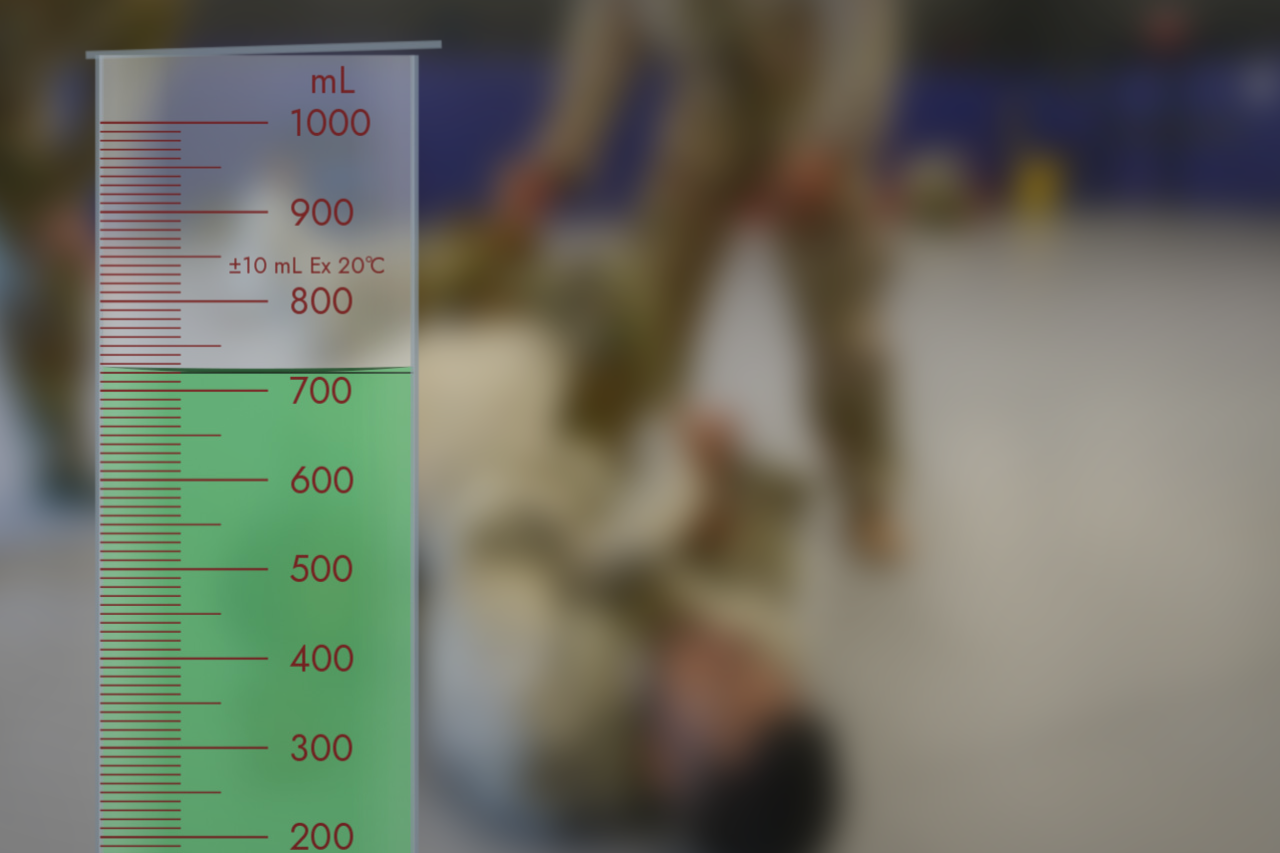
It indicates 720 mL
